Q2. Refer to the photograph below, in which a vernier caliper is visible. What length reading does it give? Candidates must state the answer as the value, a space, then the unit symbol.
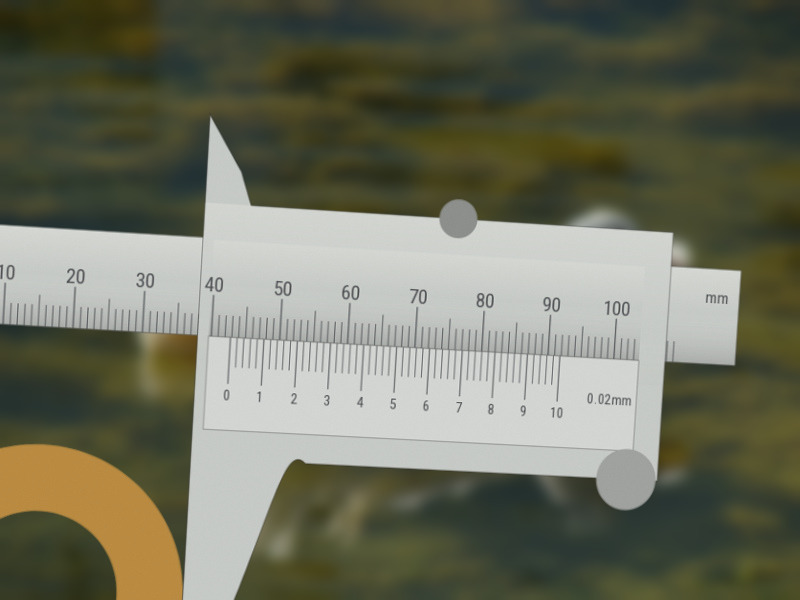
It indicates 42.8 mm
